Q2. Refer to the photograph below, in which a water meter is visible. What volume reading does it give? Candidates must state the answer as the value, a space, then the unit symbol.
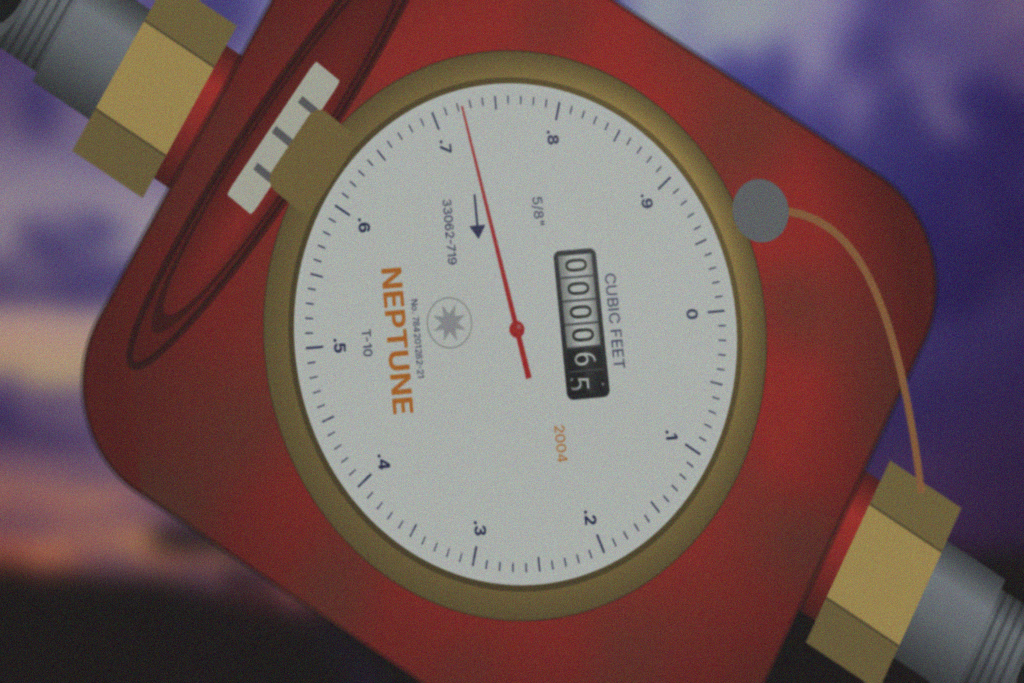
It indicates 64.72 ft³
